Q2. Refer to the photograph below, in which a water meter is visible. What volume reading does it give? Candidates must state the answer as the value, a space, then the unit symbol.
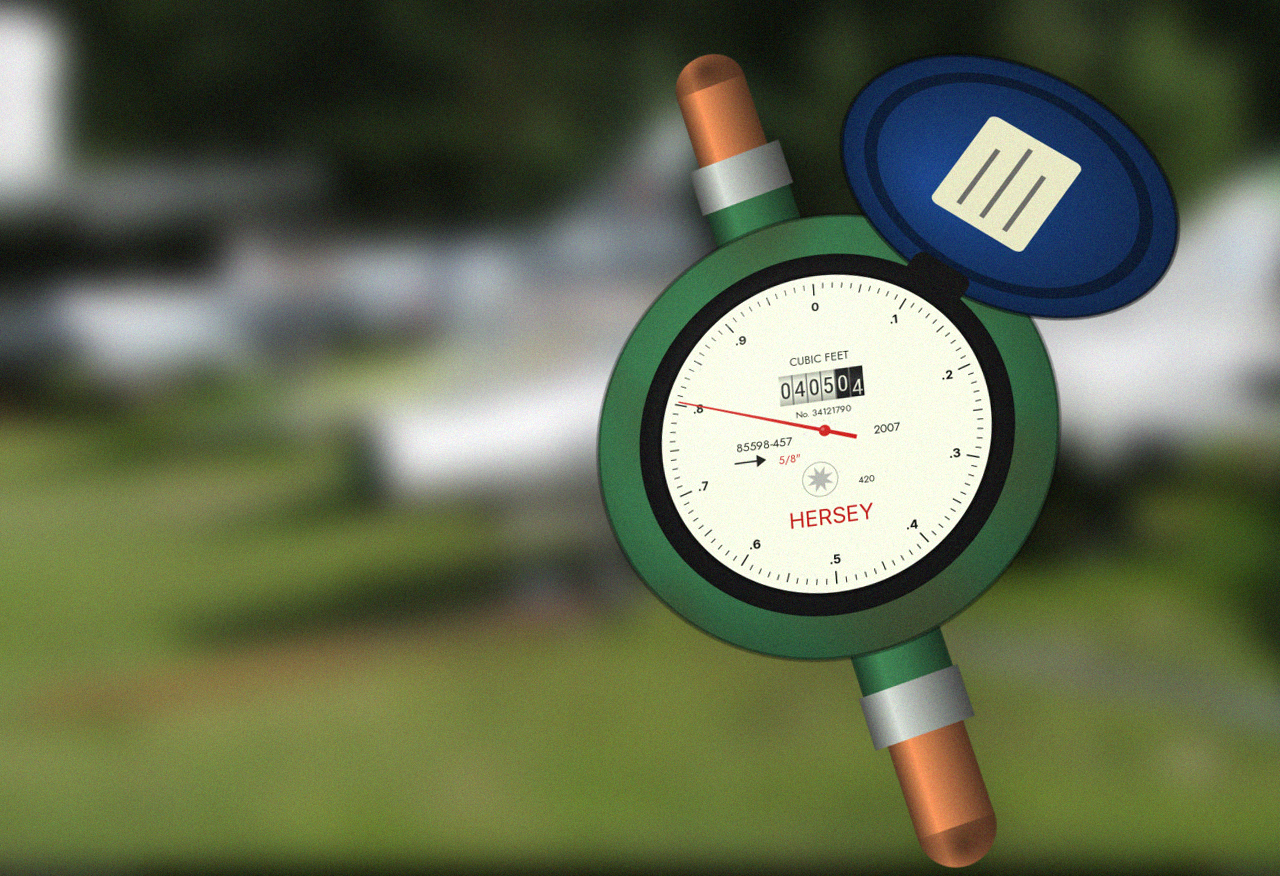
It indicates 40503.80 ft³
